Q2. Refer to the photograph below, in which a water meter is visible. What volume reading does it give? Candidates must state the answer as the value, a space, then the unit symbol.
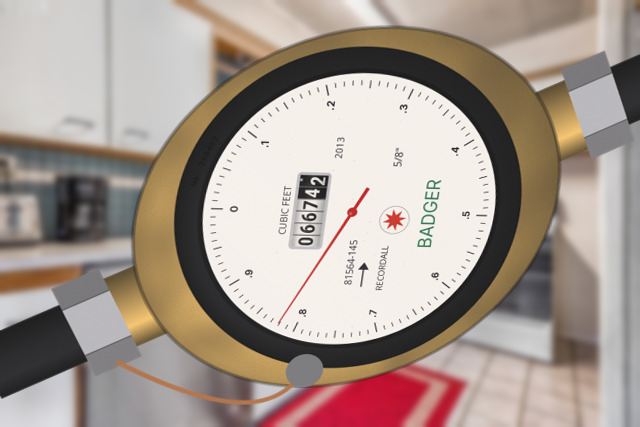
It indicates 66741.82 ft³
